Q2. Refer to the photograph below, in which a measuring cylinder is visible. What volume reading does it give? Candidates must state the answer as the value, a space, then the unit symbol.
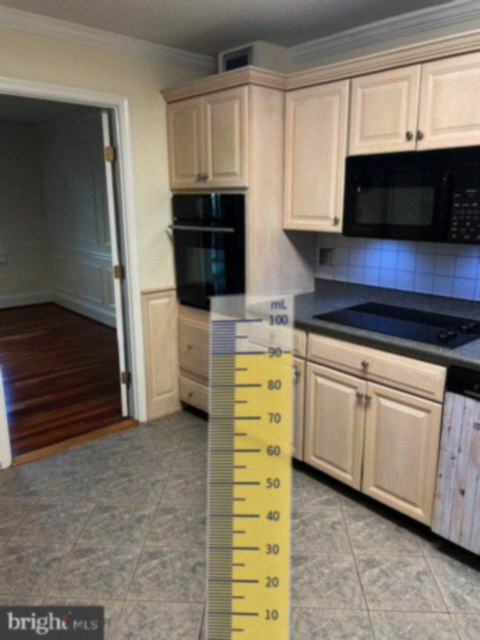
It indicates 90 mL
